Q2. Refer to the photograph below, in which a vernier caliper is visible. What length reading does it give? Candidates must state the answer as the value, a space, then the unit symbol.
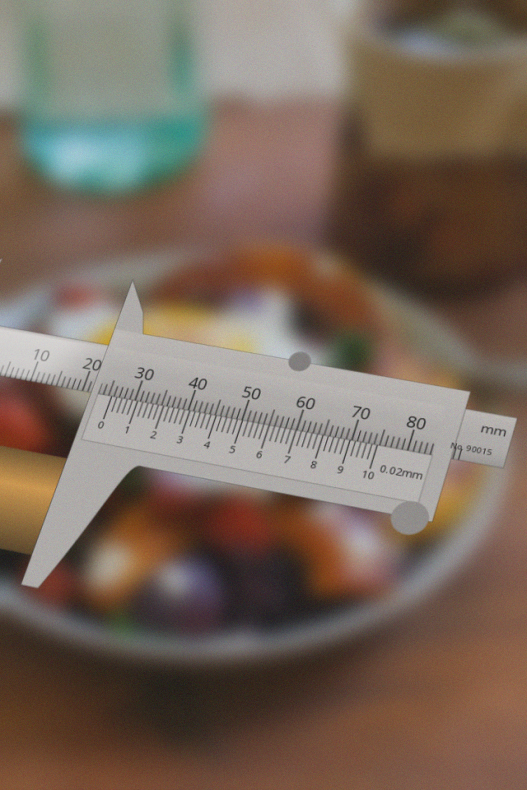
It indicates 25.6 mm
